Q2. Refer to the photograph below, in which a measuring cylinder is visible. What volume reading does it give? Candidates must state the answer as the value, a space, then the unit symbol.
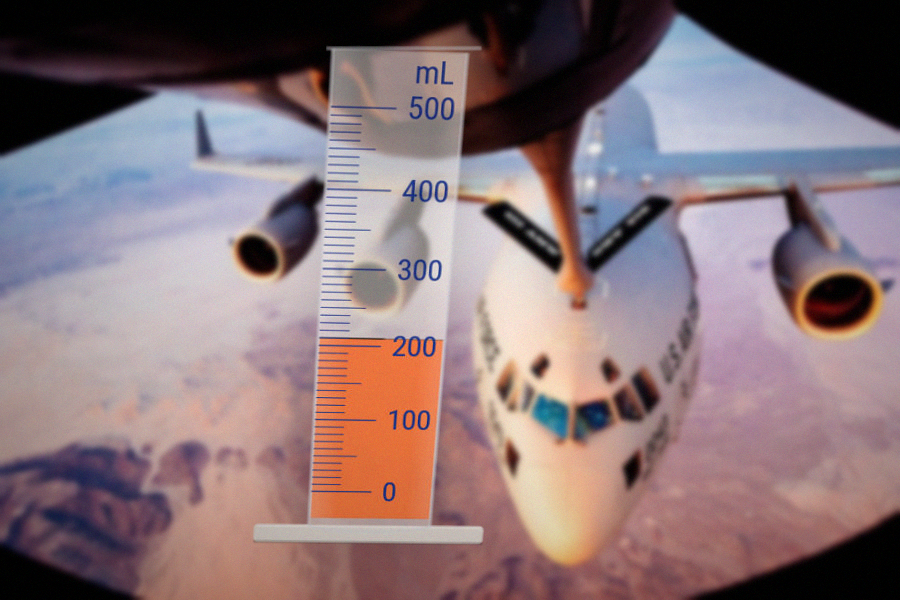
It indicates 210 mL
